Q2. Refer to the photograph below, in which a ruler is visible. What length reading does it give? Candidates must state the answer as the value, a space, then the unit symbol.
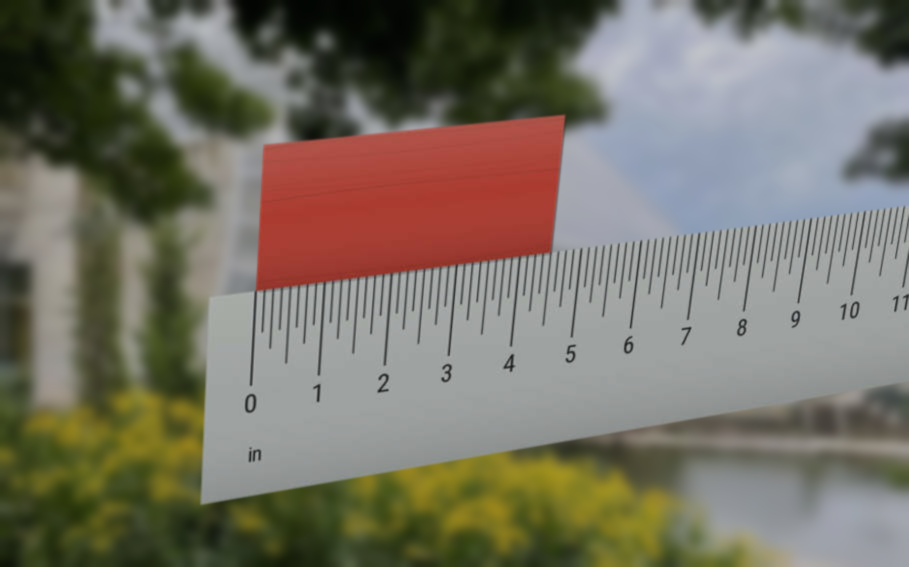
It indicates 4.5 in
